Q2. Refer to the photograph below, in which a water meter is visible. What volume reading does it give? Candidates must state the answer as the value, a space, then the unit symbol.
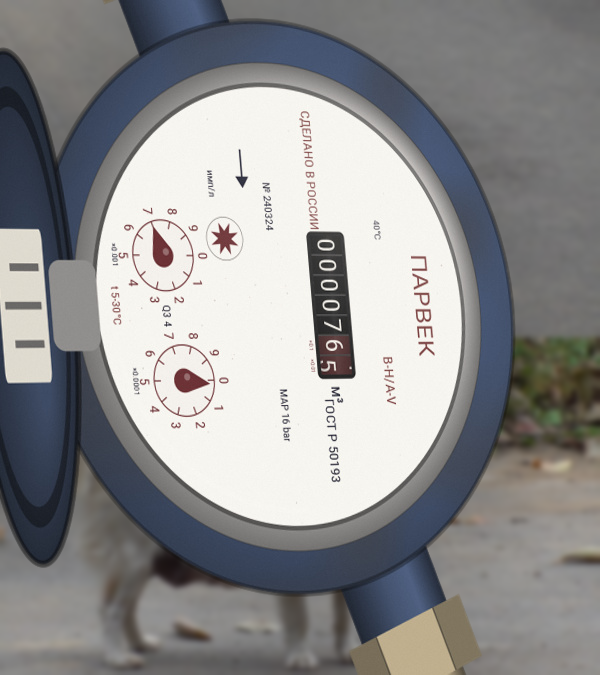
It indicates 7.6470 m³
